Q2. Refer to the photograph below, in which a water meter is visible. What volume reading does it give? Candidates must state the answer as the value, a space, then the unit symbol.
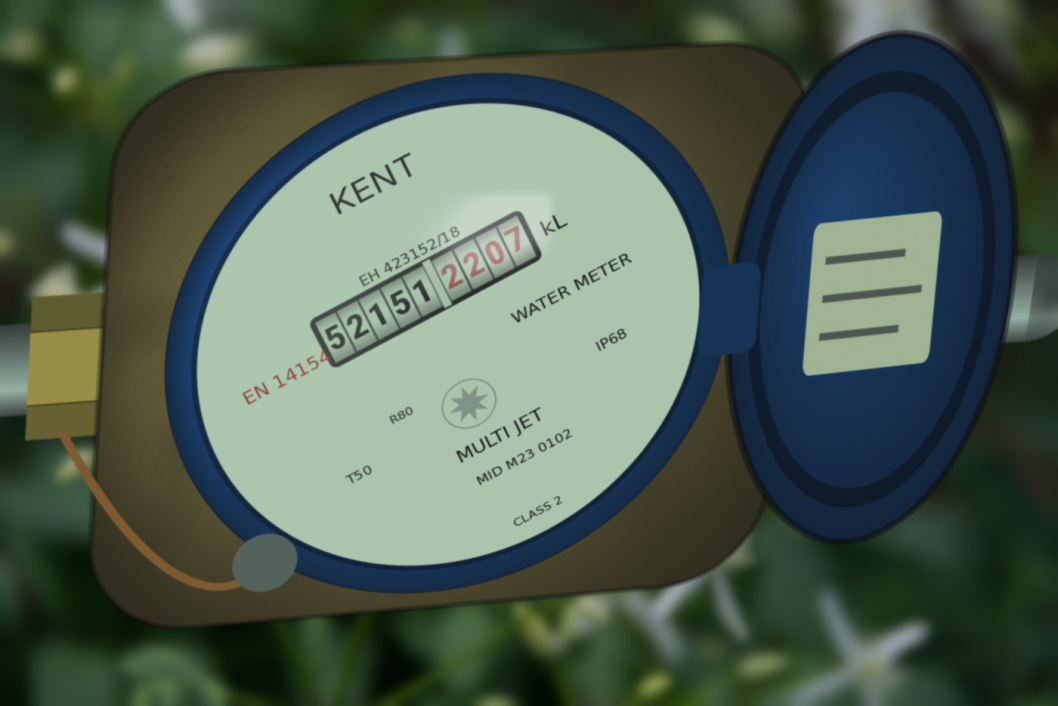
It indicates 52151.2207 kL
